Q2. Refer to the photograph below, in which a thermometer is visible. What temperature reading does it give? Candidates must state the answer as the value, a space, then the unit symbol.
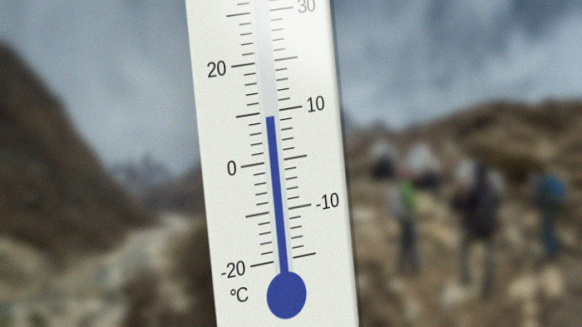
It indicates 9 °C
